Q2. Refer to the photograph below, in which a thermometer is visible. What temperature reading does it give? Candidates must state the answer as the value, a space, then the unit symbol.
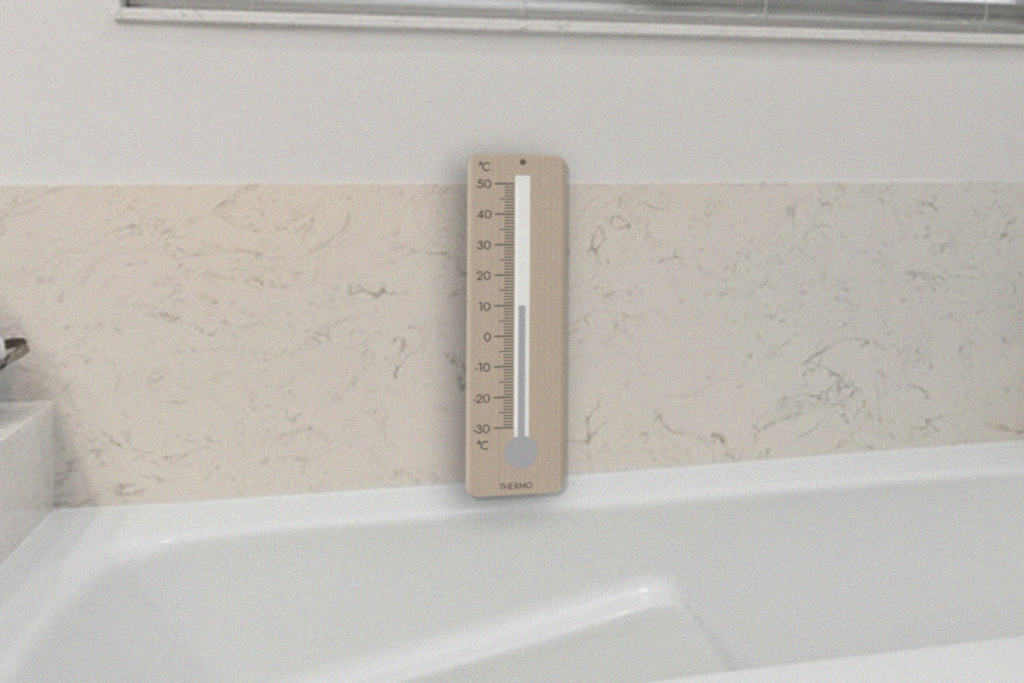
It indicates 10 °C
